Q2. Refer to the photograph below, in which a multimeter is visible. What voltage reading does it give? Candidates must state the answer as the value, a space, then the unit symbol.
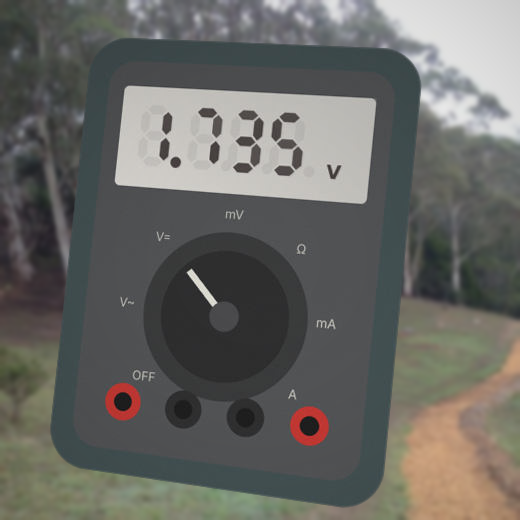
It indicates 1.735 V
